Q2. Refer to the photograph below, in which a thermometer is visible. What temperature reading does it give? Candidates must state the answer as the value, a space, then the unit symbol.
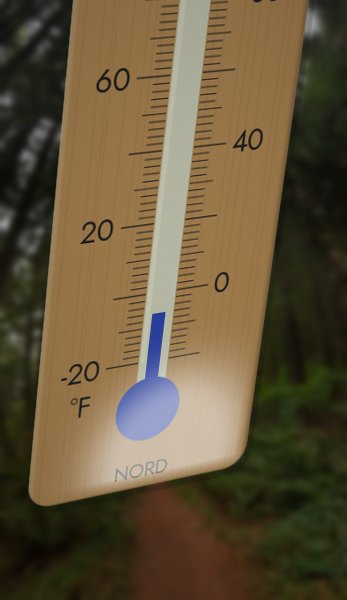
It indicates -6 °F
